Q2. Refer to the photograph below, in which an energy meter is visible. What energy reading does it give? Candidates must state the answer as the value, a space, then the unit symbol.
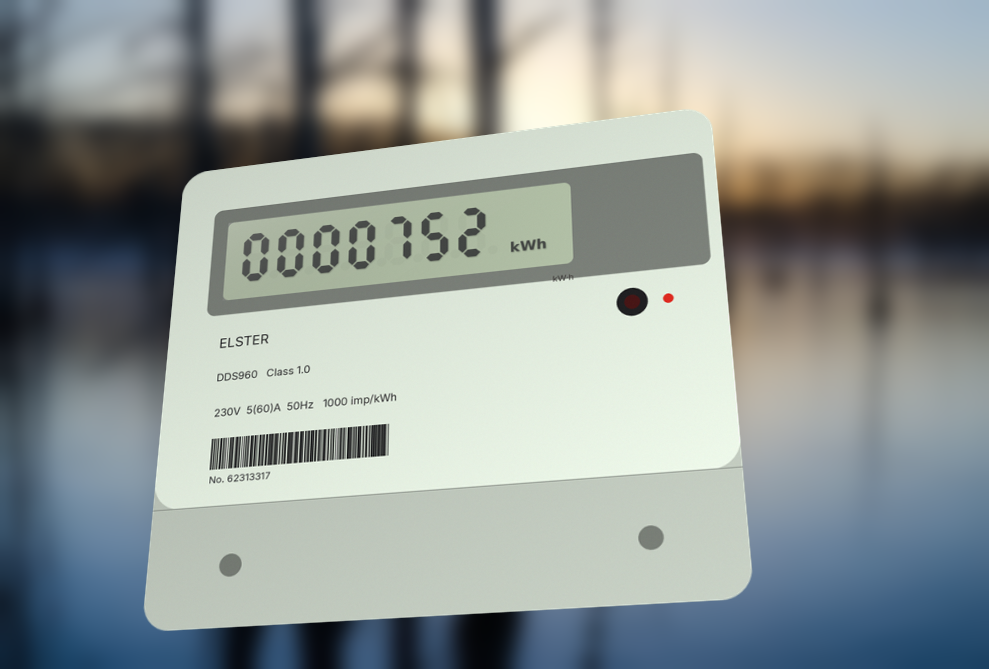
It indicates 752 kWh
